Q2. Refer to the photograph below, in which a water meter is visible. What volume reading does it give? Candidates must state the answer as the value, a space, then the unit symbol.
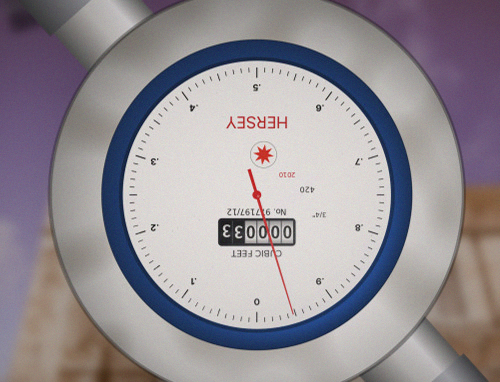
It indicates 32.95 ft³
